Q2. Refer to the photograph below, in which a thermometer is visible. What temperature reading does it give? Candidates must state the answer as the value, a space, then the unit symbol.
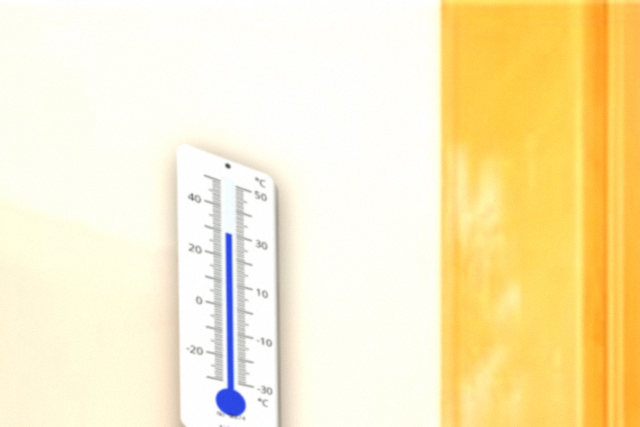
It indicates 30 °C
